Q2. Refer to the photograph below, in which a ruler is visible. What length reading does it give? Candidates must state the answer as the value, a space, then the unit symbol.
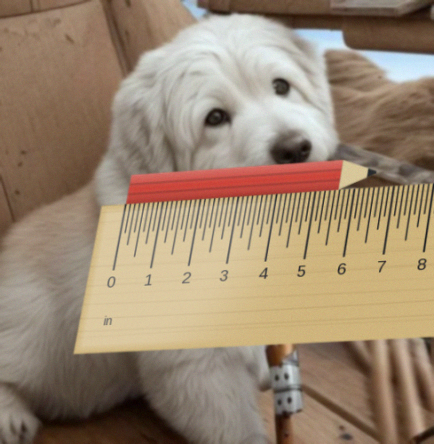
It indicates 6.5 in
